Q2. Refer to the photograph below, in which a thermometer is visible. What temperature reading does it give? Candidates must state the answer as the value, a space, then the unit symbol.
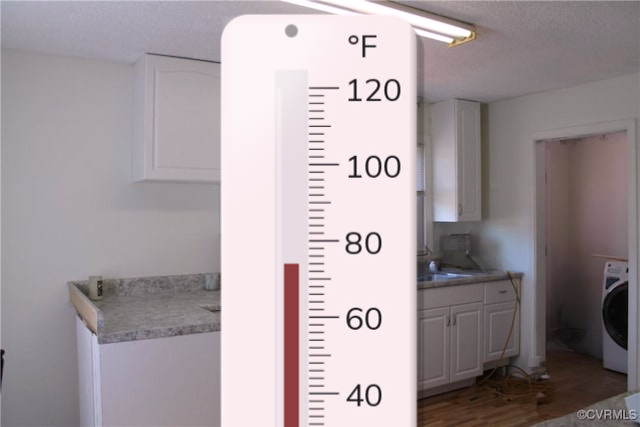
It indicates 74 °F
